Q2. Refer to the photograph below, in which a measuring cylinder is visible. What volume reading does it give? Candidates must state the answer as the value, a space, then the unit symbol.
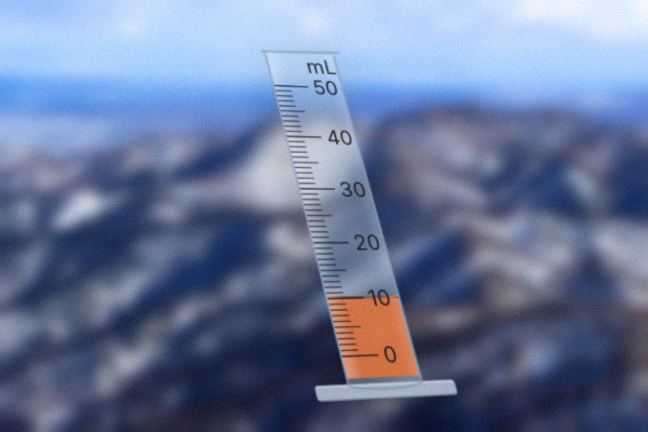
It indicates 10 mL
